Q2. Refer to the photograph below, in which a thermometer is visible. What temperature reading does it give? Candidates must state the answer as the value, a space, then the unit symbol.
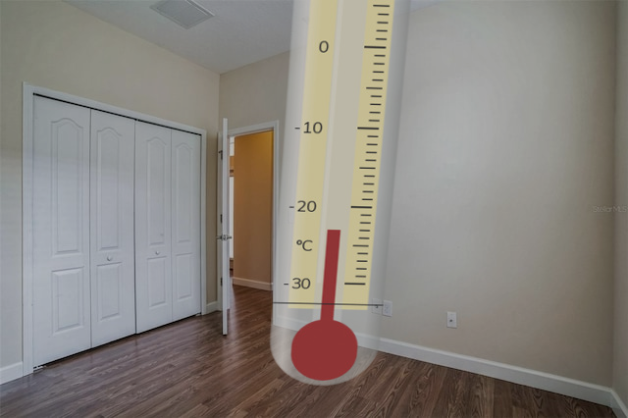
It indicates -23 °C
